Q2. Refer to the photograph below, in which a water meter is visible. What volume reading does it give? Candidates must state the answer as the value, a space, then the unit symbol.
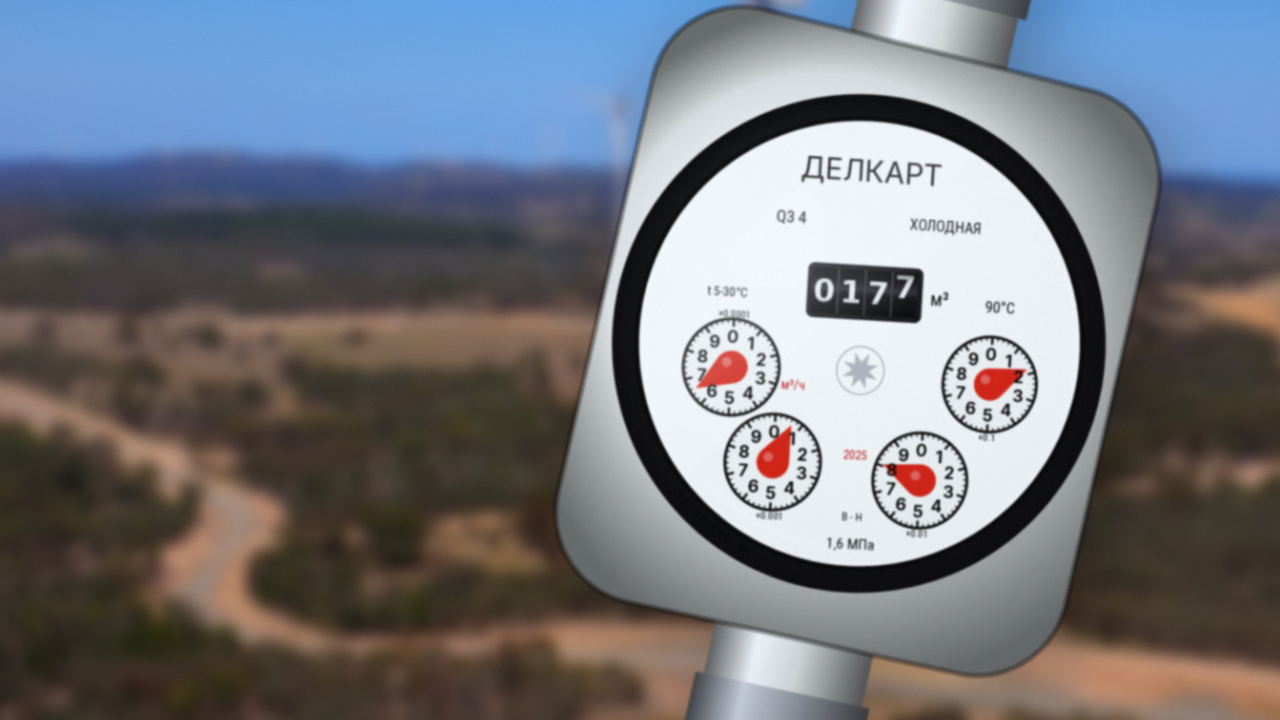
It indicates 177.1806 m³
